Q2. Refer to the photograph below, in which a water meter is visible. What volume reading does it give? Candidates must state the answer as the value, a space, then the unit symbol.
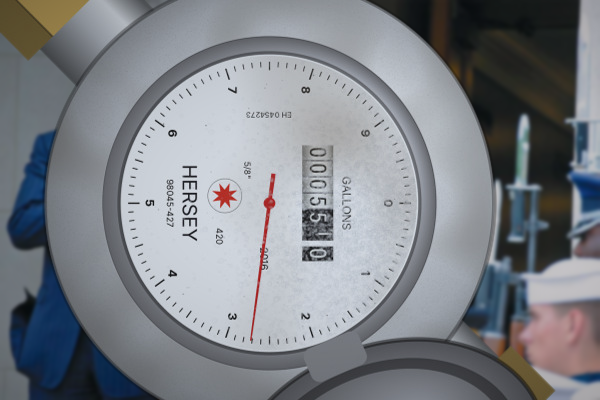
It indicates 5512.7 gal
